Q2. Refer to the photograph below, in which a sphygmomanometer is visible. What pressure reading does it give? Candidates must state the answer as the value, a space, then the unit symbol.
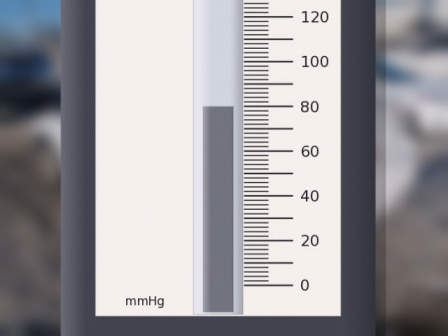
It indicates 80 mmHg
